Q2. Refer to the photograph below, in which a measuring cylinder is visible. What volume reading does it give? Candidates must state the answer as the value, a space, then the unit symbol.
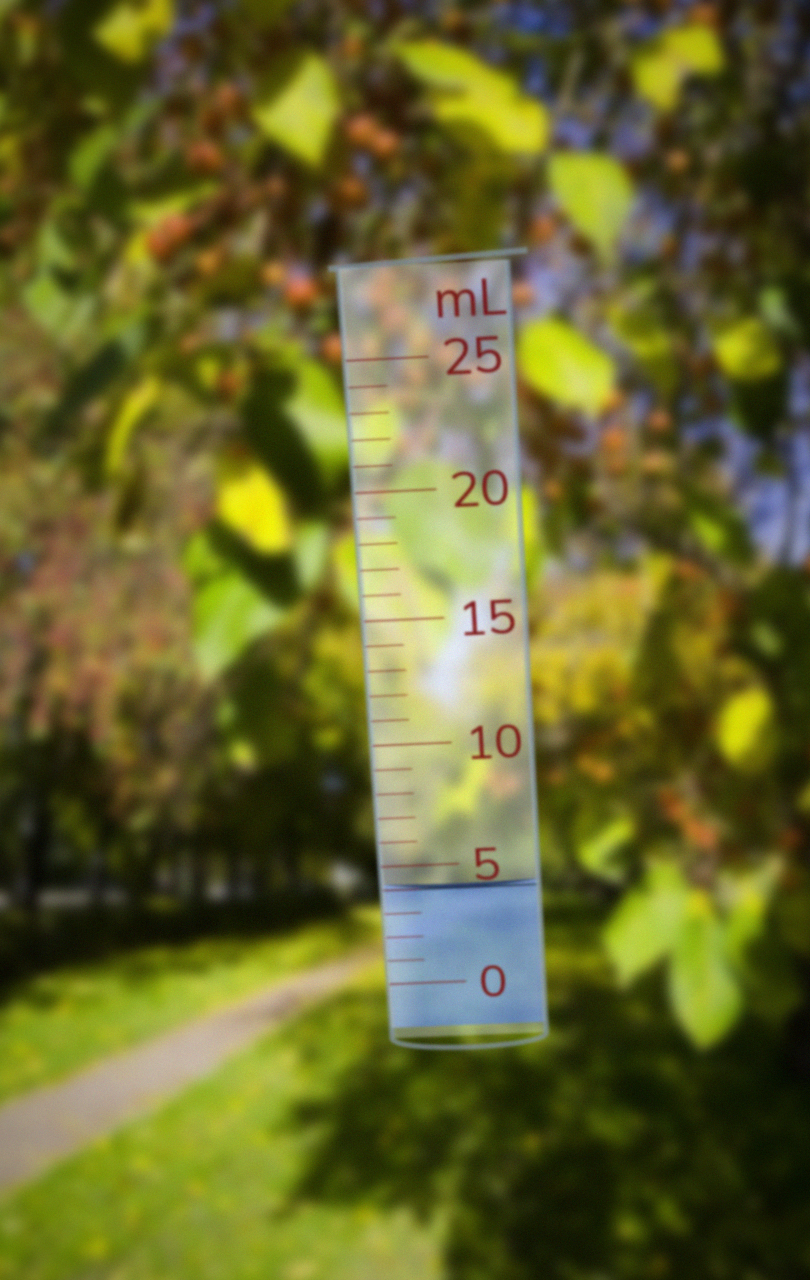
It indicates 4 mL
